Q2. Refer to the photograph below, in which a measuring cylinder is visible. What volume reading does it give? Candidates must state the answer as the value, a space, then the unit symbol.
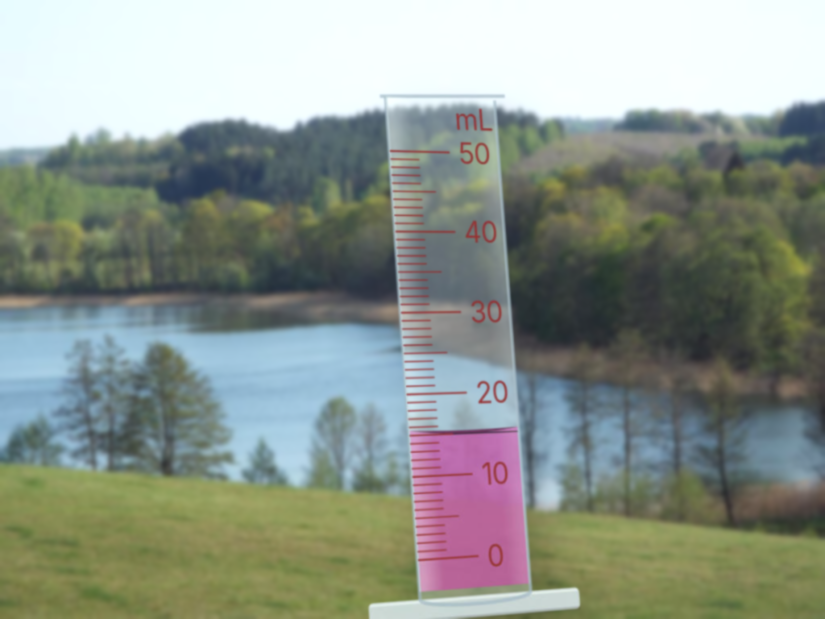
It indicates 15 mL
